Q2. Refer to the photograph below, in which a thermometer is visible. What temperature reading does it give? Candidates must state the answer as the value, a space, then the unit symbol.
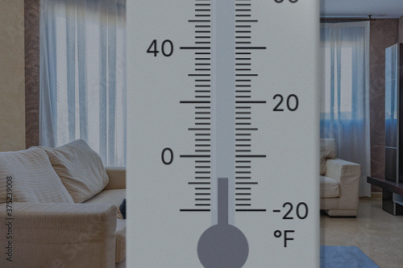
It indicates -8 °F
